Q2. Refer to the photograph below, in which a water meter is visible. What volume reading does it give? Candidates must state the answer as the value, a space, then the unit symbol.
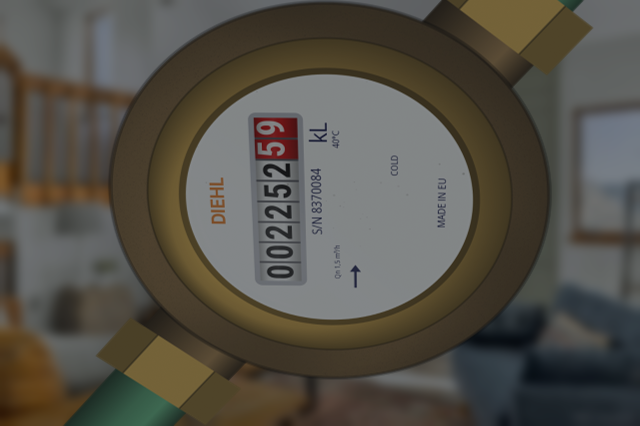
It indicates 2252.59 kL
